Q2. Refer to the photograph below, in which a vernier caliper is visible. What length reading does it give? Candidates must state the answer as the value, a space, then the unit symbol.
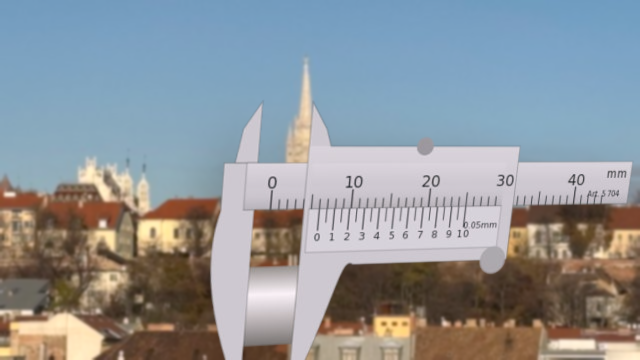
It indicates 6.0 mm
